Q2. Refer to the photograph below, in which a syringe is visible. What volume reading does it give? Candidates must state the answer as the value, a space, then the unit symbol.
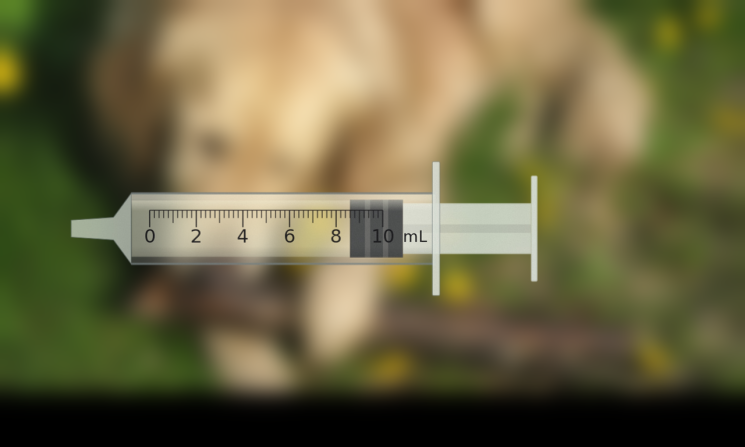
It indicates 8.6 mL
